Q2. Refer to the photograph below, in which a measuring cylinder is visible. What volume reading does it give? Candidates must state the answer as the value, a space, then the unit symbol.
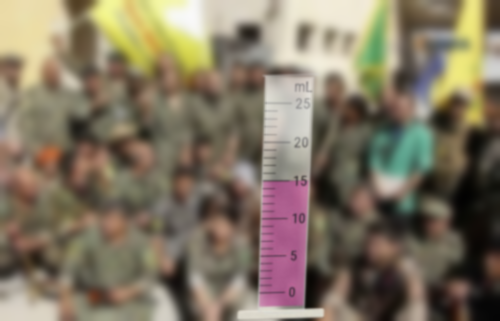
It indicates 15 mL
